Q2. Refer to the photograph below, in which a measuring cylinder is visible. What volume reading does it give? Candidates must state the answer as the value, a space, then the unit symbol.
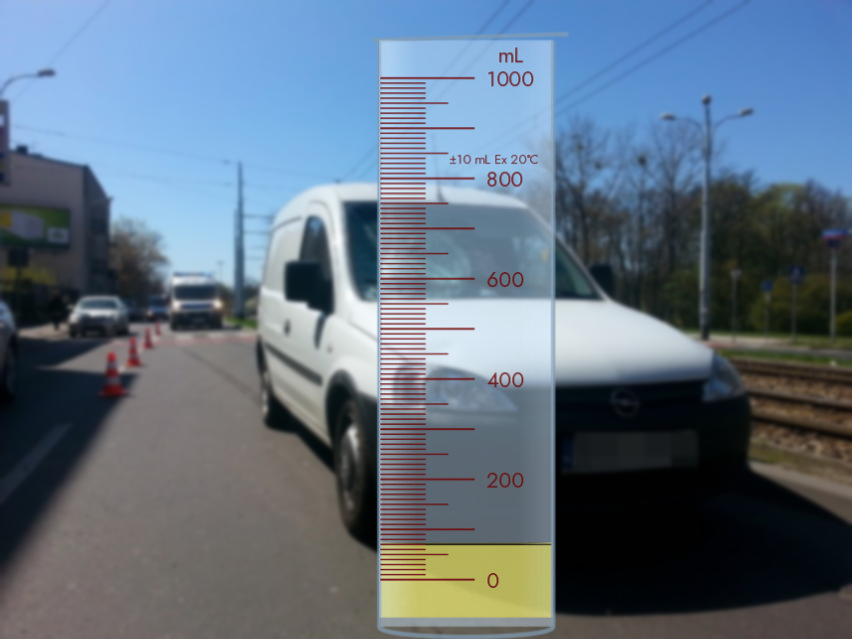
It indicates 70 mL
